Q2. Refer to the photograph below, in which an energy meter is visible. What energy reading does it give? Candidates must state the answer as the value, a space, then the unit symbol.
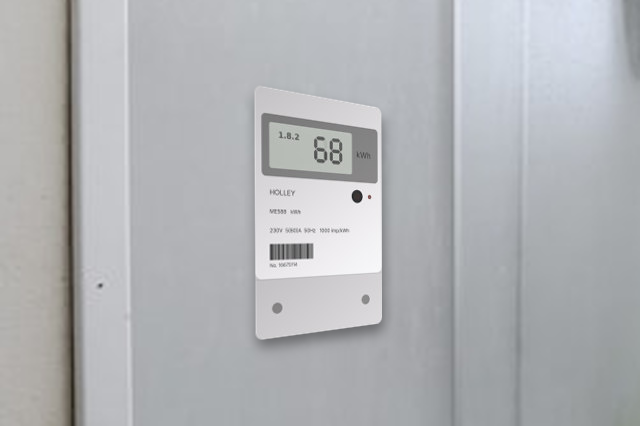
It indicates 68 kWh
